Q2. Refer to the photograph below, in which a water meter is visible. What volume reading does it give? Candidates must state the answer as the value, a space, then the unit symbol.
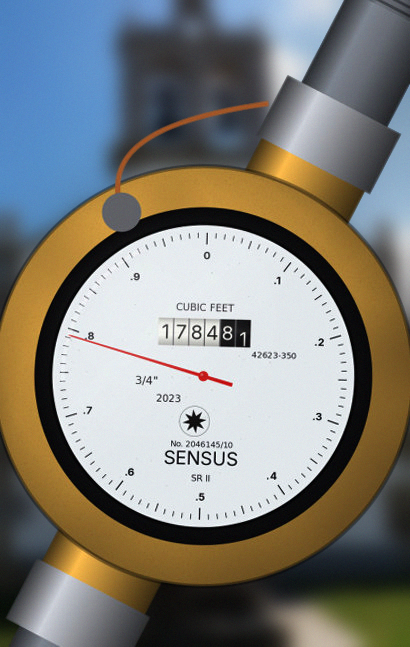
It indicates 178480.79 ft³
